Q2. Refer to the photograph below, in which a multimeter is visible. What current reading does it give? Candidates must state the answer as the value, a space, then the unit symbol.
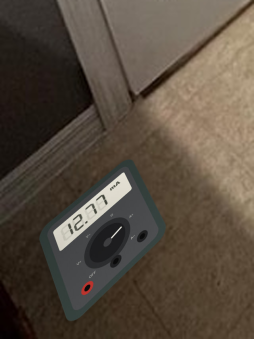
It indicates 12.77 mA
